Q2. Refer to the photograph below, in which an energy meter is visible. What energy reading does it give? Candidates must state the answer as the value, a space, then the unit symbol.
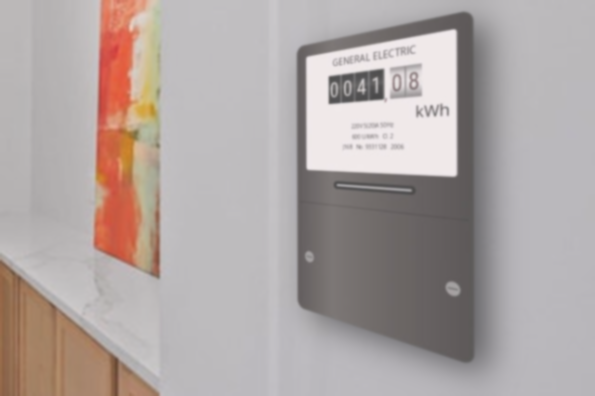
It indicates 41.08 kWh
